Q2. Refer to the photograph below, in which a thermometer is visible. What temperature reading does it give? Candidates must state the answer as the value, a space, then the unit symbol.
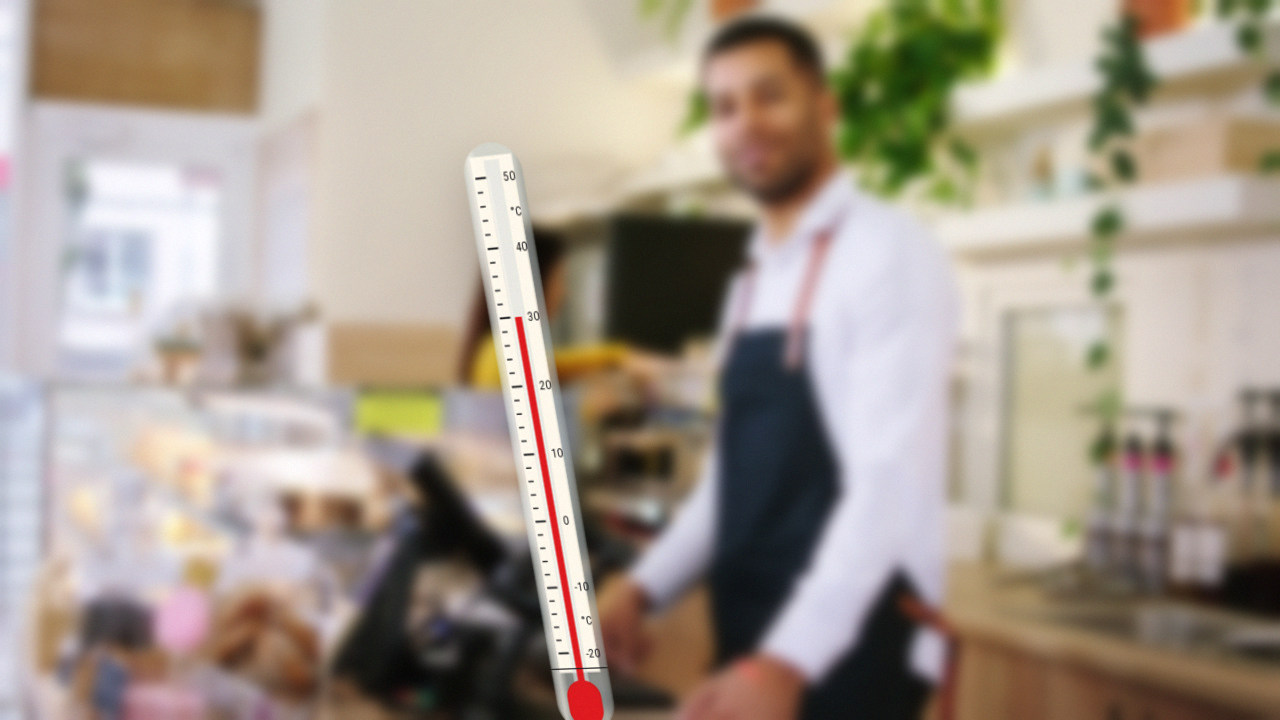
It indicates 30 °C
